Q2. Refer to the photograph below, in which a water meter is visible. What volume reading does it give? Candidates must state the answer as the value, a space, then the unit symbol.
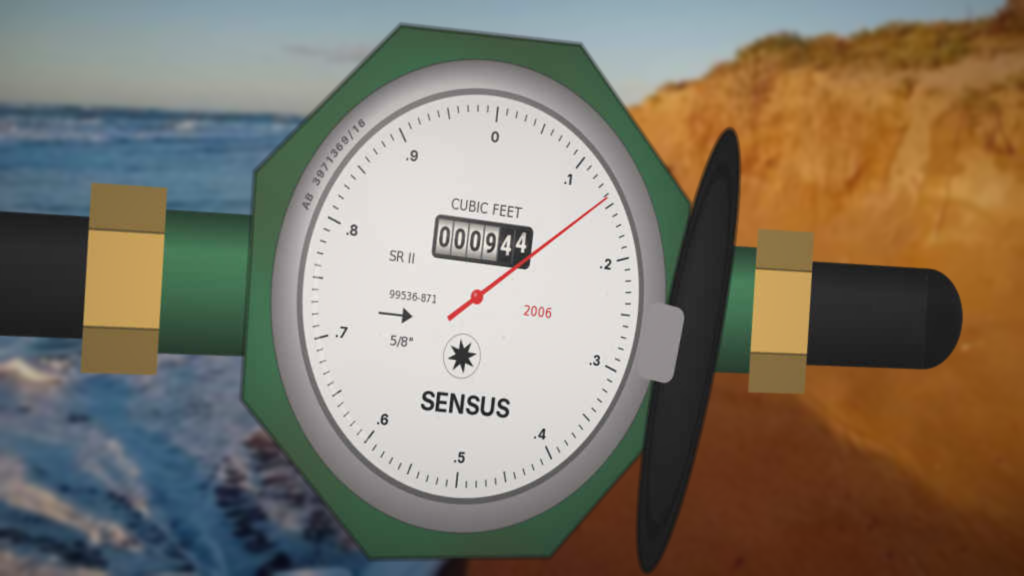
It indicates 944.14 ft³
